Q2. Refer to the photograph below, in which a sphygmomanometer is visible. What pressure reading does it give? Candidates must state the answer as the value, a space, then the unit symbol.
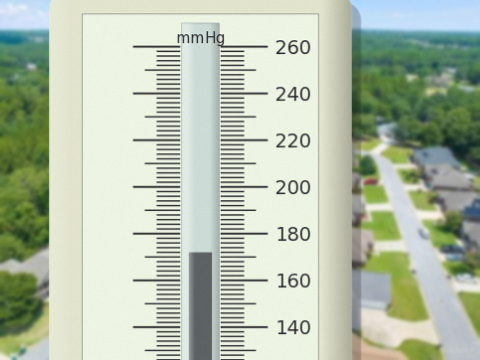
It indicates 172 mmHg
